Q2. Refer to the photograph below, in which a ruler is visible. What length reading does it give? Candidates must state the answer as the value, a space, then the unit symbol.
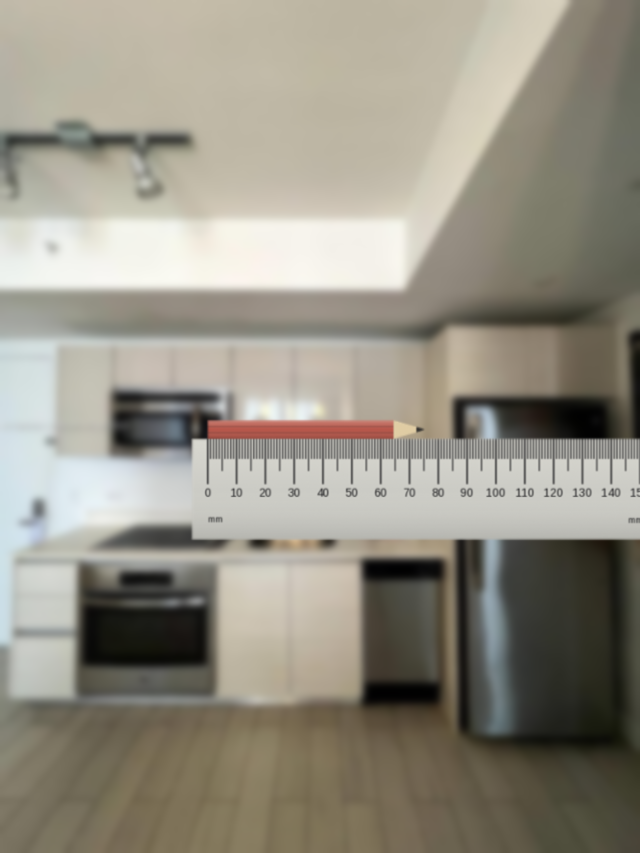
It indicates 75 mm
